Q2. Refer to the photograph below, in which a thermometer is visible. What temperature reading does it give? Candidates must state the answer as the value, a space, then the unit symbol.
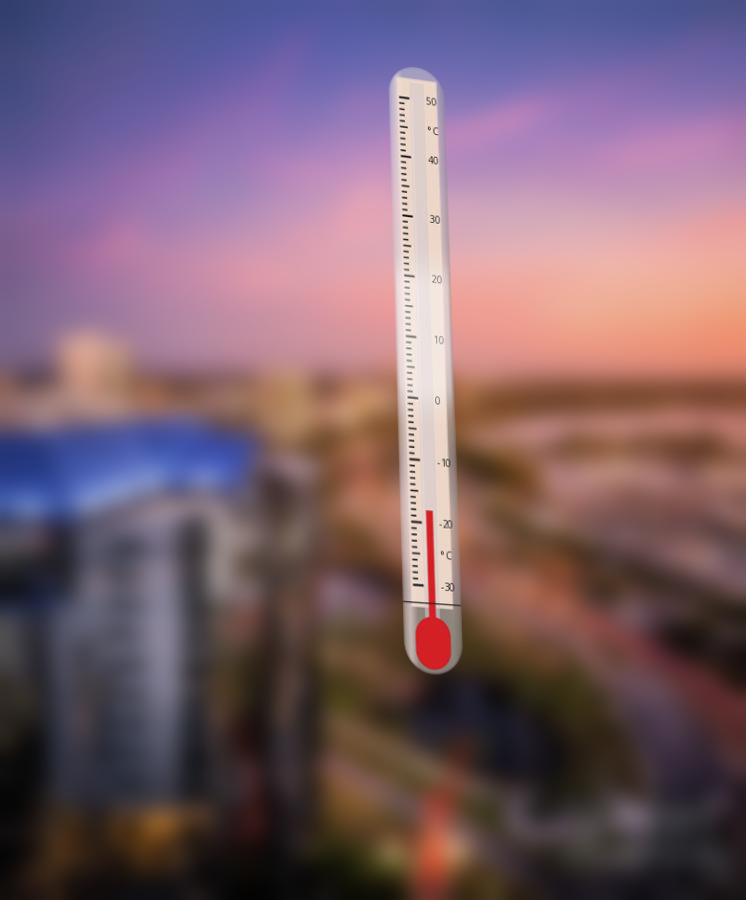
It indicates -18 °C
